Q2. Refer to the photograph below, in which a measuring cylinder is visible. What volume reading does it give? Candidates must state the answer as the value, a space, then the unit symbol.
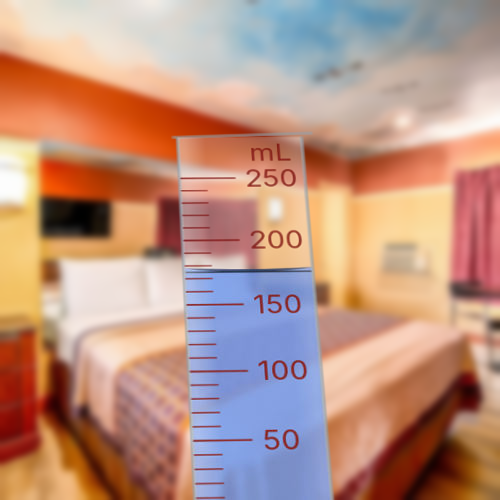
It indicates 175 mL
